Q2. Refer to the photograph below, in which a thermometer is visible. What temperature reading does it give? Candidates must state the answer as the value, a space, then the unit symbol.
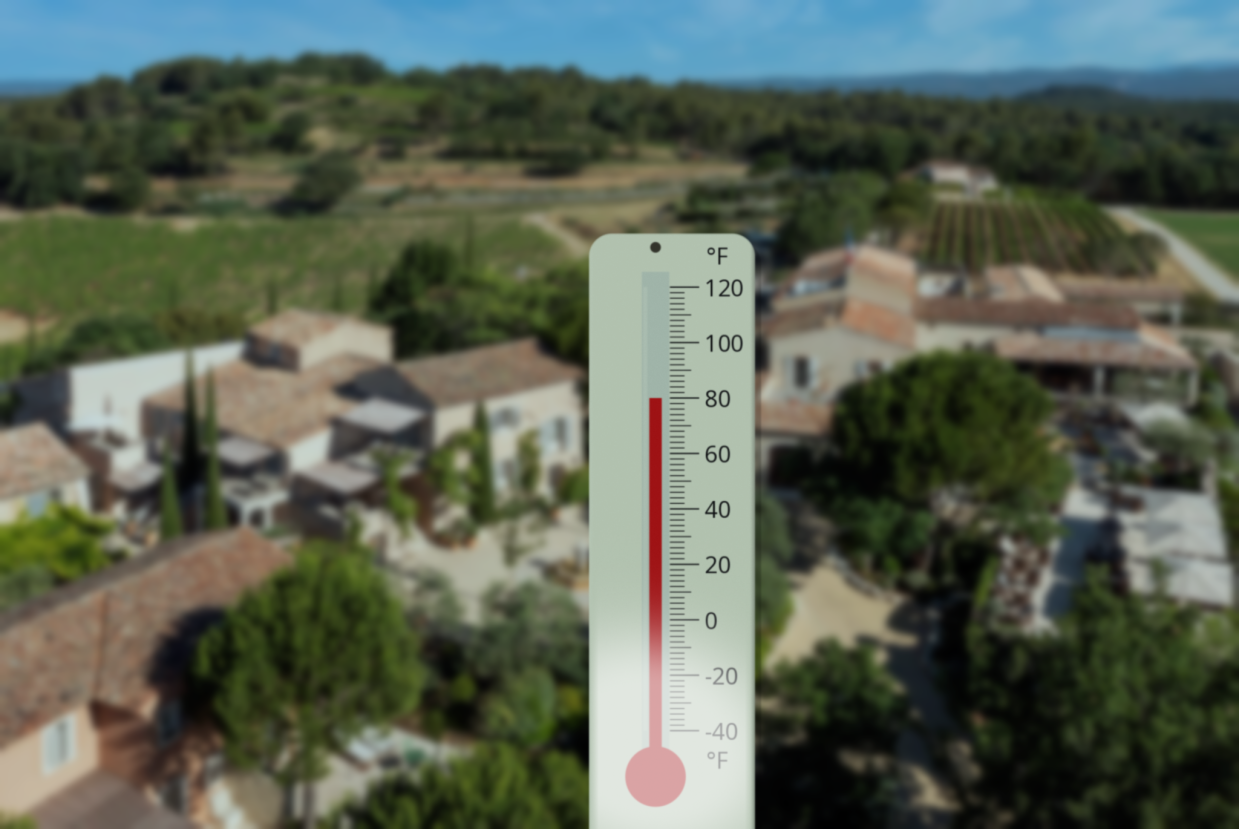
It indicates 80 °F
